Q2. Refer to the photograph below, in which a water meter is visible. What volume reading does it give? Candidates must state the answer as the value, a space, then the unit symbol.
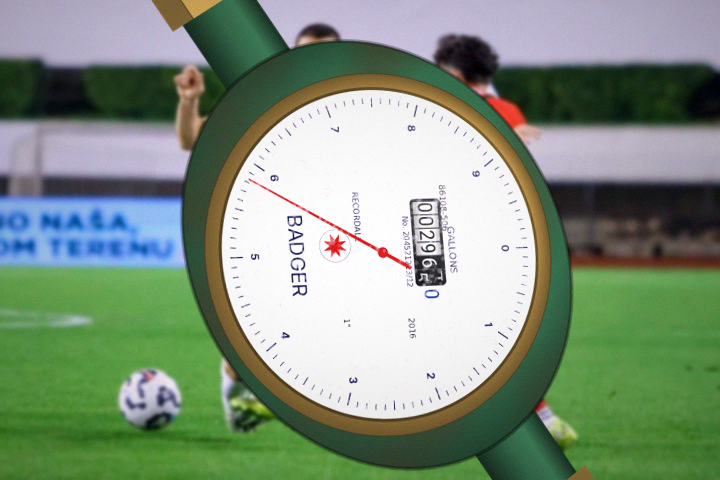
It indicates 29645.8 gal
